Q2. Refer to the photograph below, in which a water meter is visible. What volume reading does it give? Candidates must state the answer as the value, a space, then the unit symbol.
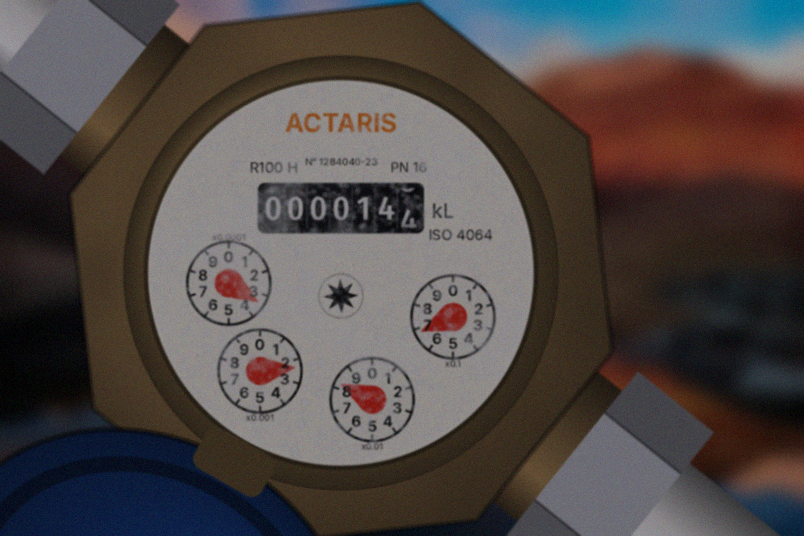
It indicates 143.6823 kL
